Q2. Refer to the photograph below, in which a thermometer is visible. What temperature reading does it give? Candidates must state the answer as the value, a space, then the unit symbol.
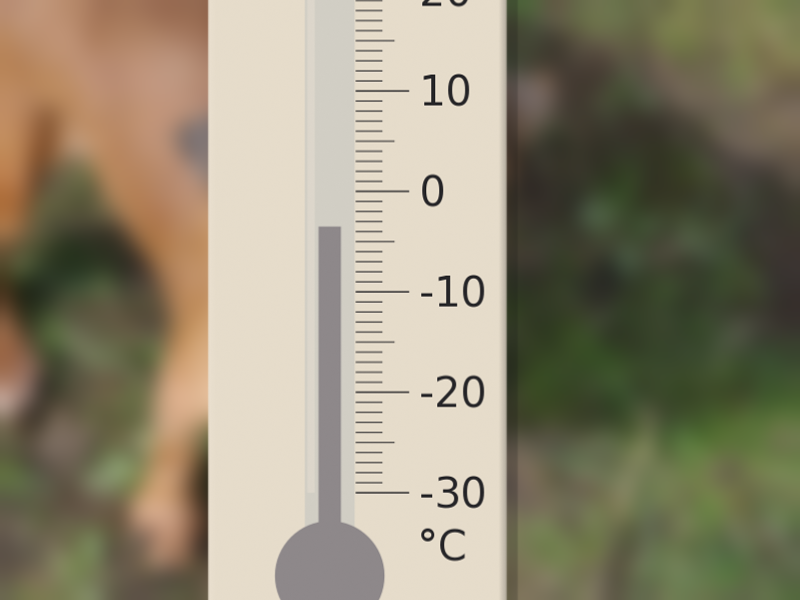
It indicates -3.5 °C
